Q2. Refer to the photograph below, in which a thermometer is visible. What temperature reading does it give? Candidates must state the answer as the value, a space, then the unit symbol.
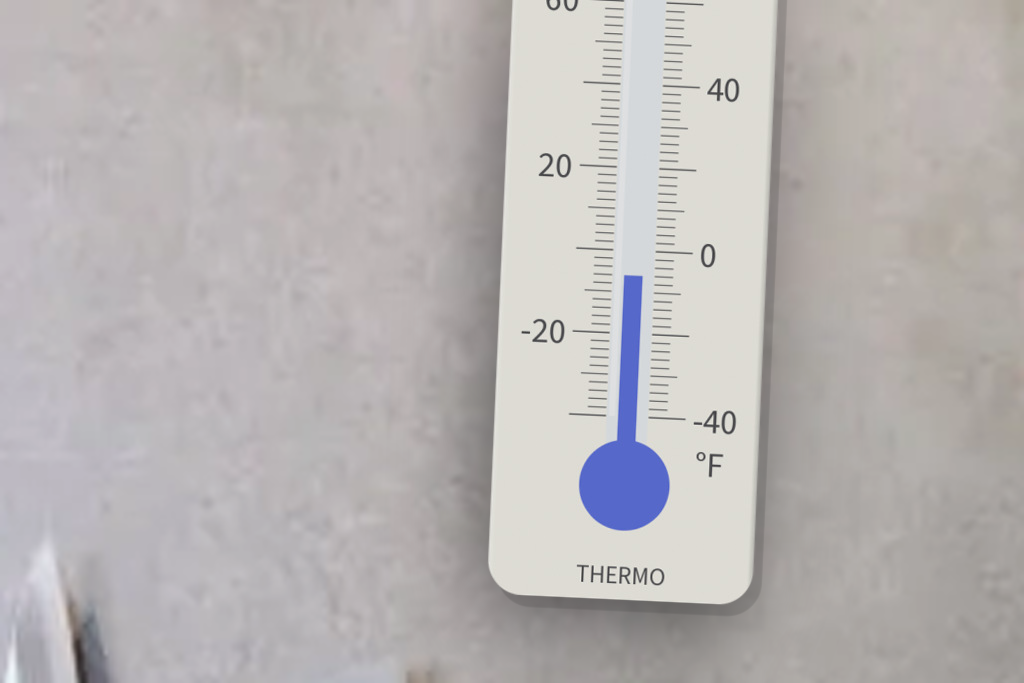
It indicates -6 °F
